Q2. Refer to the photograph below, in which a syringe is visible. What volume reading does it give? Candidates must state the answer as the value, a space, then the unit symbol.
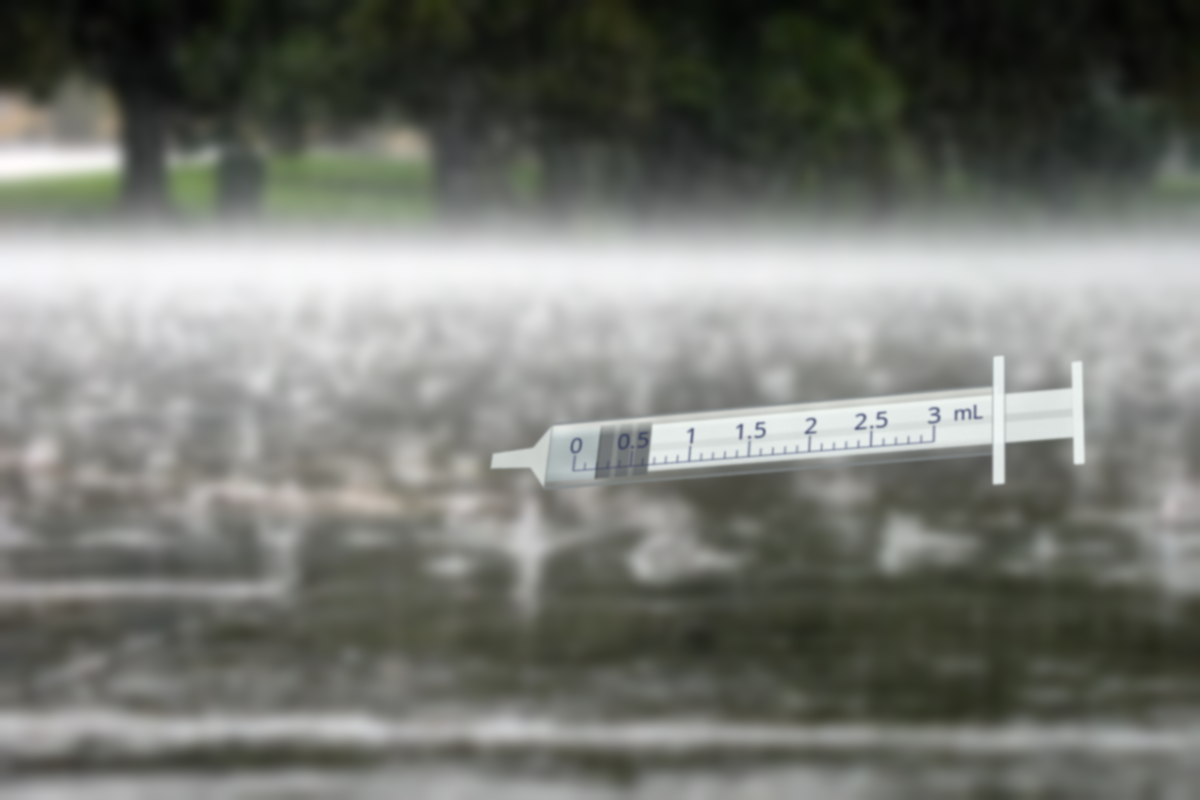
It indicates 0.2 mL
